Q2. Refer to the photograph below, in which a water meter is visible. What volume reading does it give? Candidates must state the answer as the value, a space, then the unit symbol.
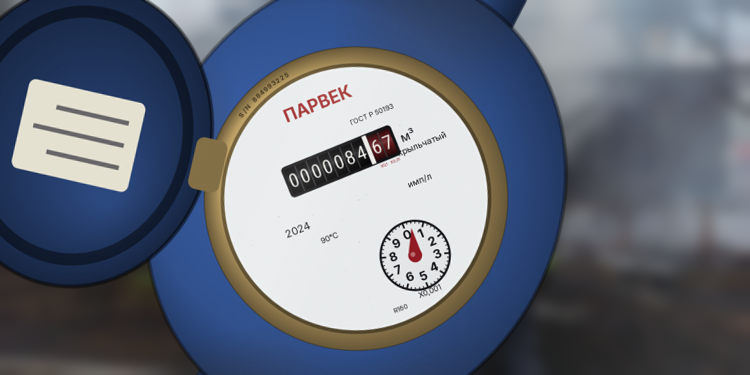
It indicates 84.670 m³
